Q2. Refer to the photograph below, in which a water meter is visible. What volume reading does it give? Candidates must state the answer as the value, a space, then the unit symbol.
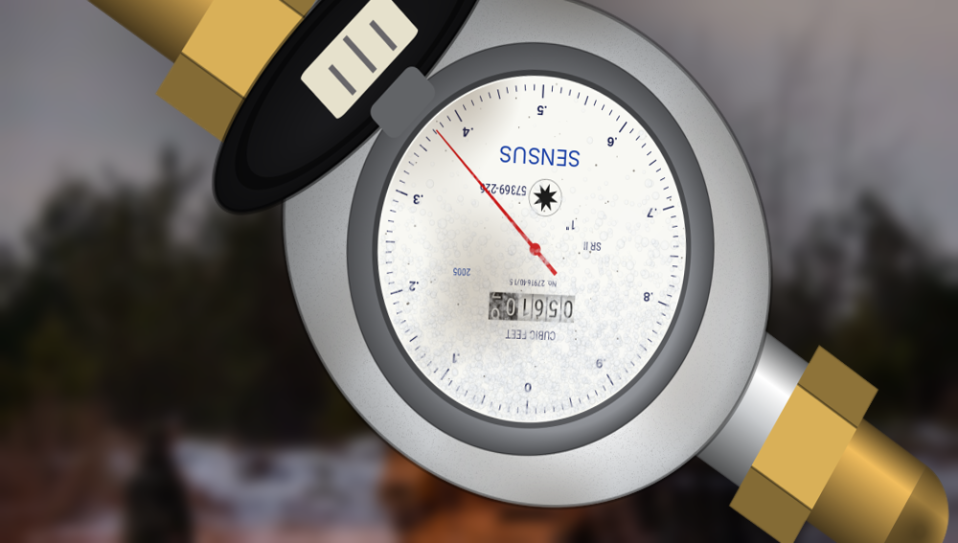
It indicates 56106.37 ft³
